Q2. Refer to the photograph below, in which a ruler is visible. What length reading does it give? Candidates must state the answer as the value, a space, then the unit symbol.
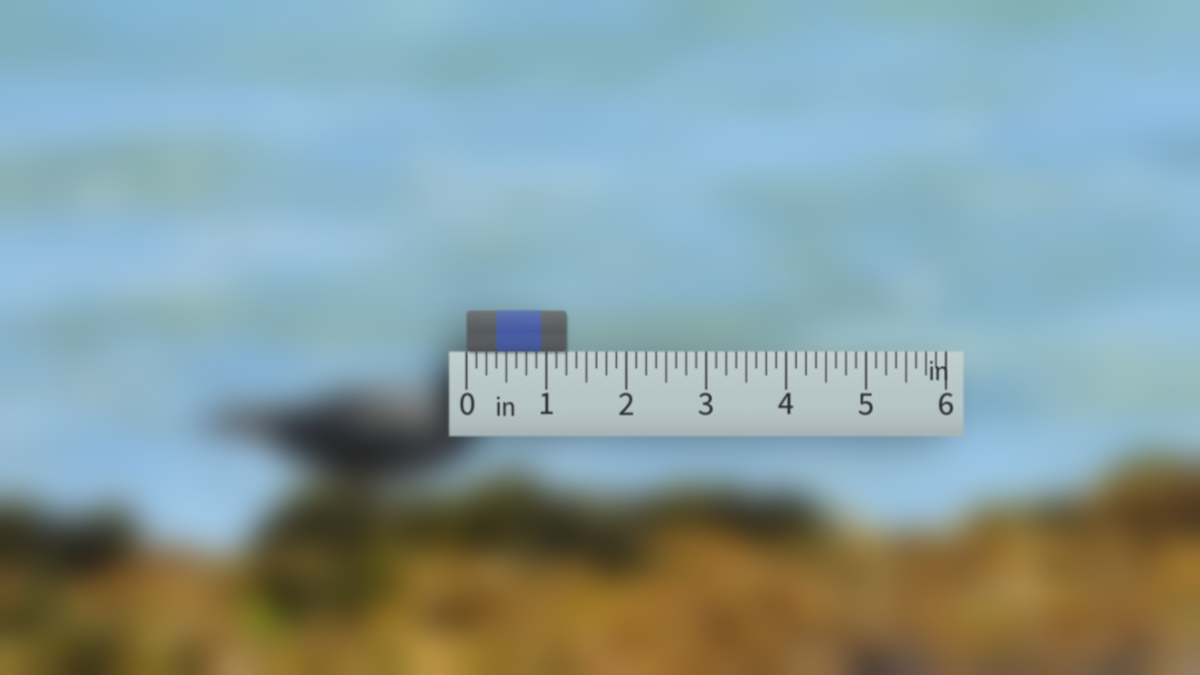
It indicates 1.25 in
